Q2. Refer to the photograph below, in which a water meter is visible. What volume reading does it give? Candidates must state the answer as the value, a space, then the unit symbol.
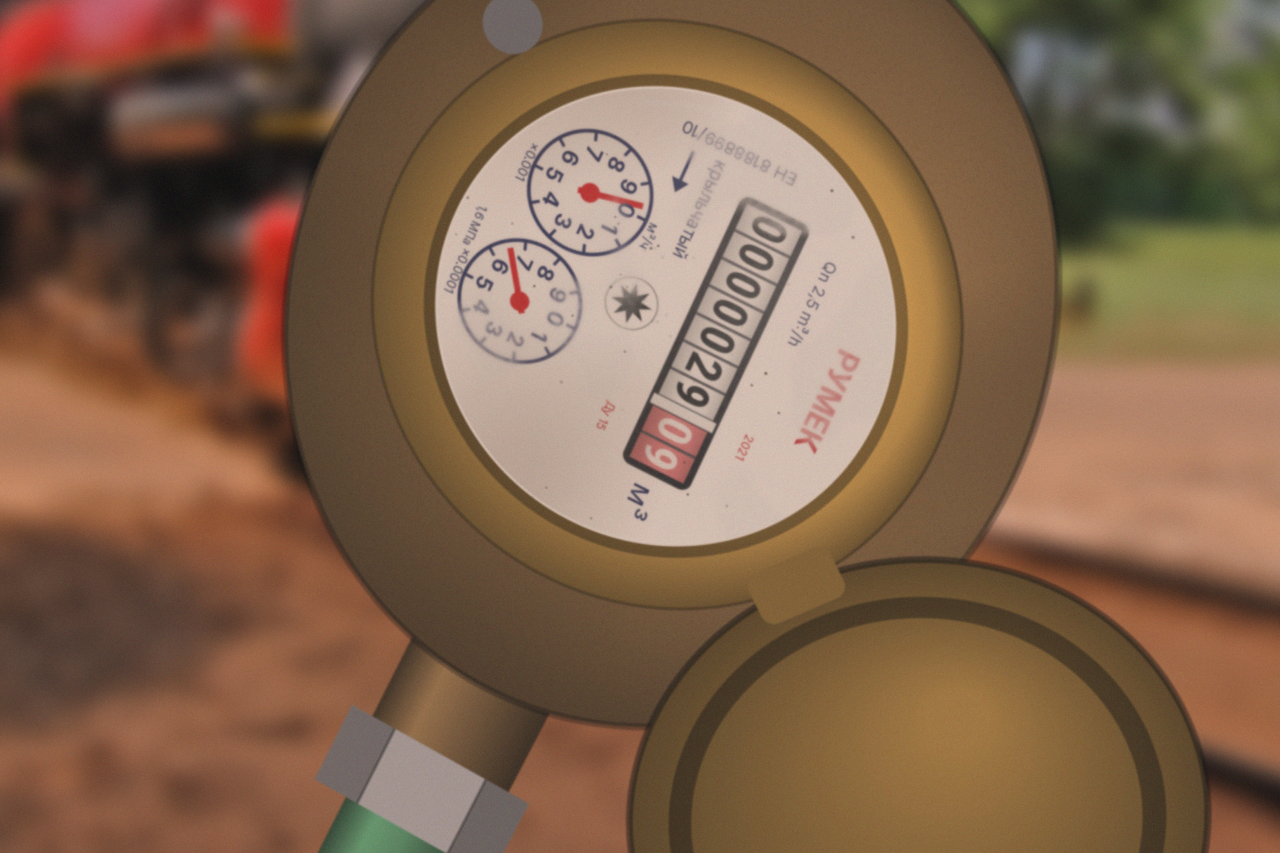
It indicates 29.0896 m³
